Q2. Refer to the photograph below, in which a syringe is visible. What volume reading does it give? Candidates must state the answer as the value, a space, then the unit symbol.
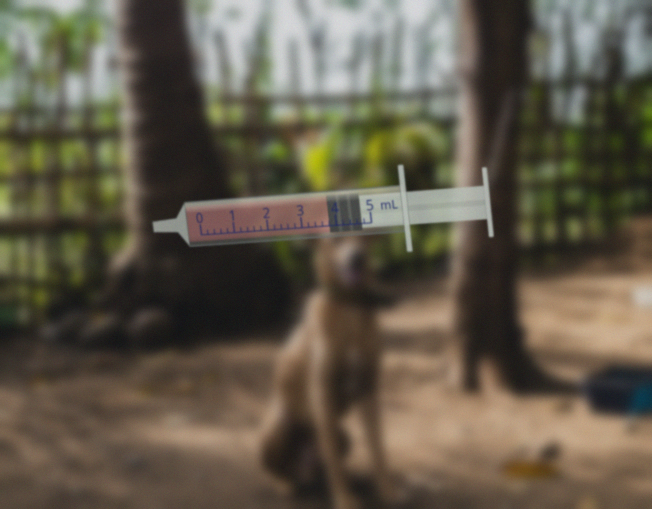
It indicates 3.8 mL
